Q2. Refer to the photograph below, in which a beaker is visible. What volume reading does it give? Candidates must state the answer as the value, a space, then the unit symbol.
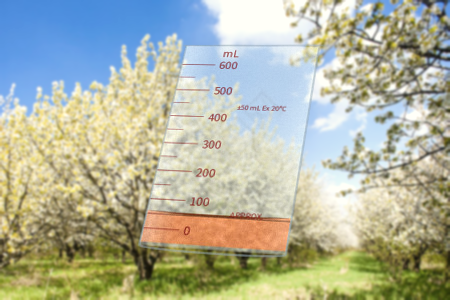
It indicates 50 mL
